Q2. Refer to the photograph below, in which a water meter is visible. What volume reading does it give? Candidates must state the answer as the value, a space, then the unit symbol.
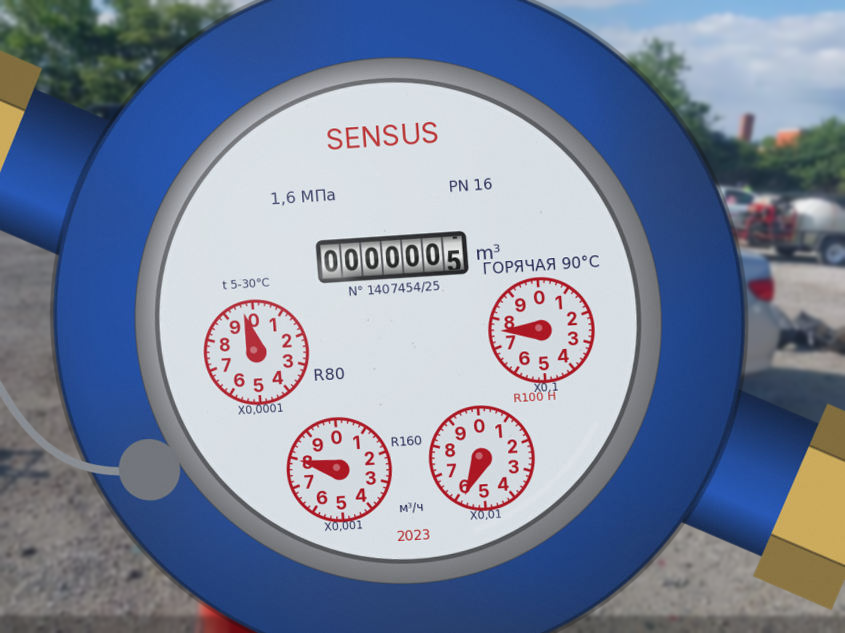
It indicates 4.7579 m³
